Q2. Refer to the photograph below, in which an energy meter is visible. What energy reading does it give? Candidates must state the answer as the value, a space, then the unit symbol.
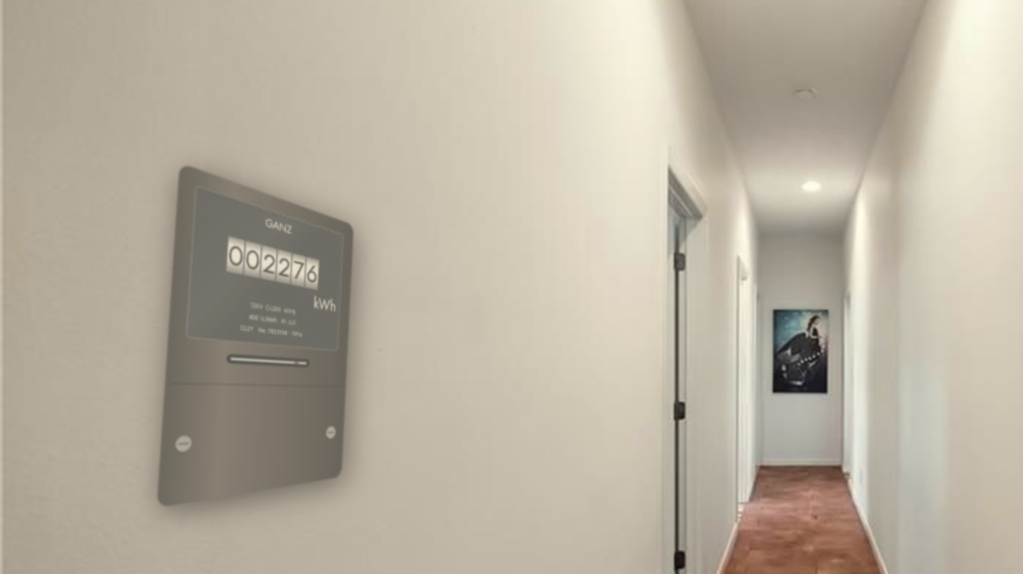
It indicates 2276 kWh
